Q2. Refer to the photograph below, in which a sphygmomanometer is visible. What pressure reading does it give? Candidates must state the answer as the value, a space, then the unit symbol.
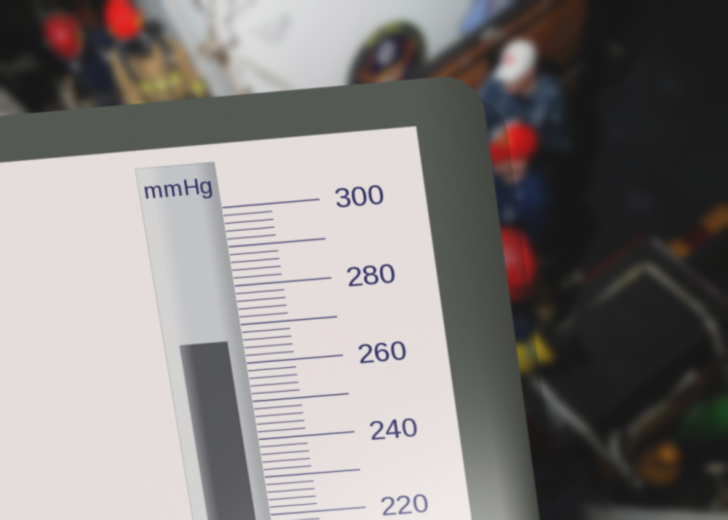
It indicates 266 mmHg
